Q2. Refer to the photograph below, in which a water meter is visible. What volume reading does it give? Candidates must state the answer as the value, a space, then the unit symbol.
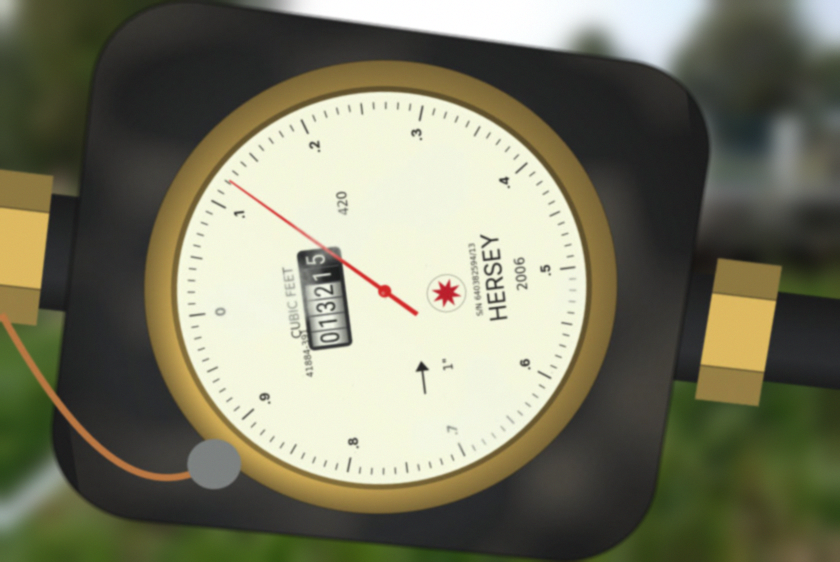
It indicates 13215.12 ft³
